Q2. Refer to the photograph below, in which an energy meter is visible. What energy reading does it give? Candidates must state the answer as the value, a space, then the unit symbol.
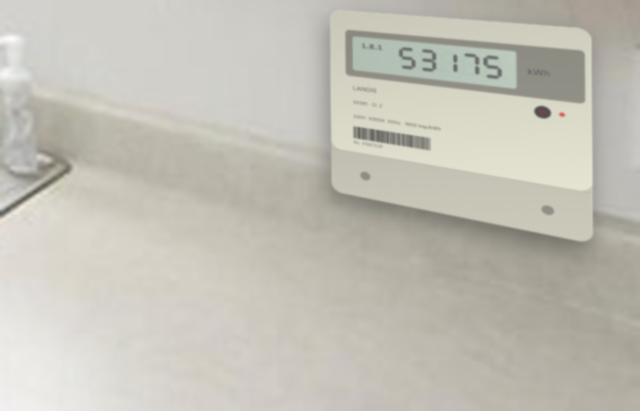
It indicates 53175 kWh
